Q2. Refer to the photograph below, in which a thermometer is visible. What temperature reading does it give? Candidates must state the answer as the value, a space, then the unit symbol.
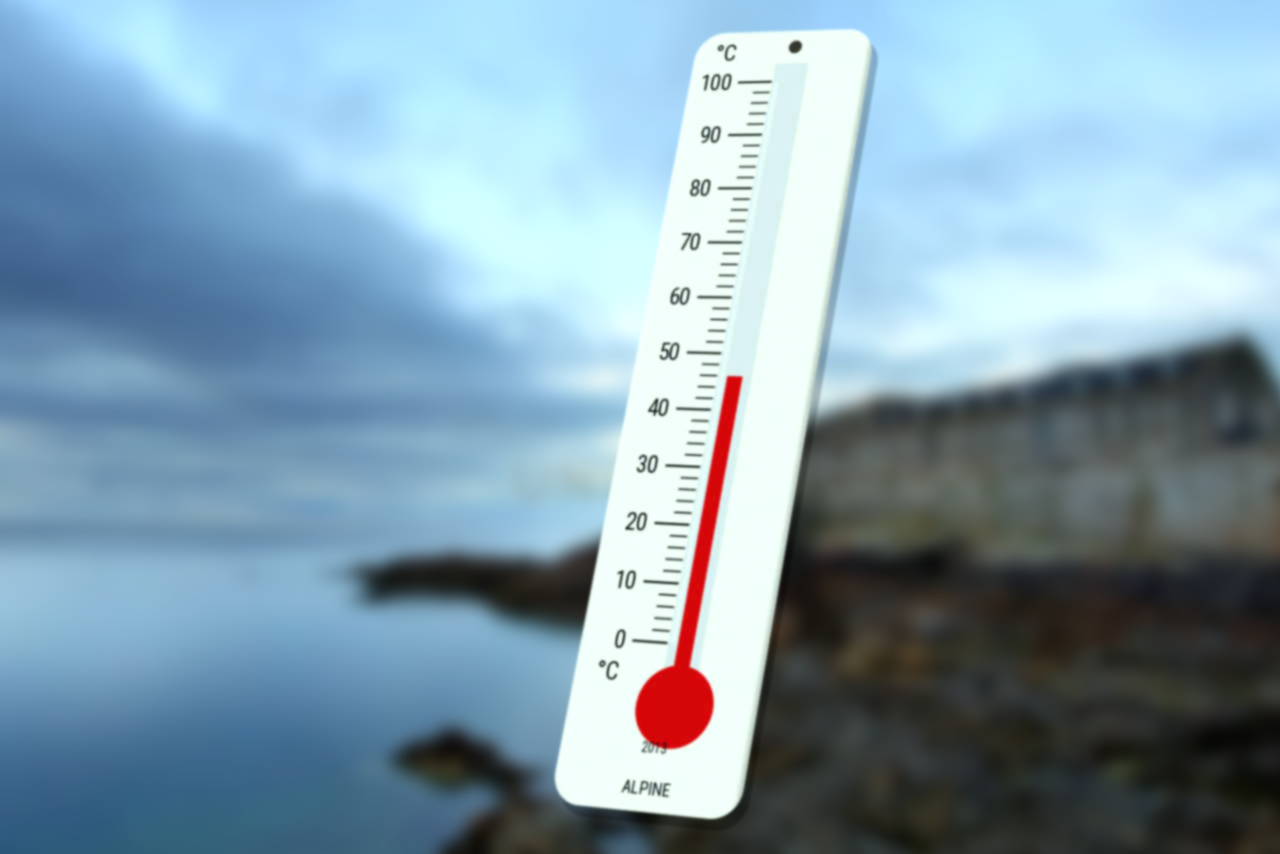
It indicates 46 °C
